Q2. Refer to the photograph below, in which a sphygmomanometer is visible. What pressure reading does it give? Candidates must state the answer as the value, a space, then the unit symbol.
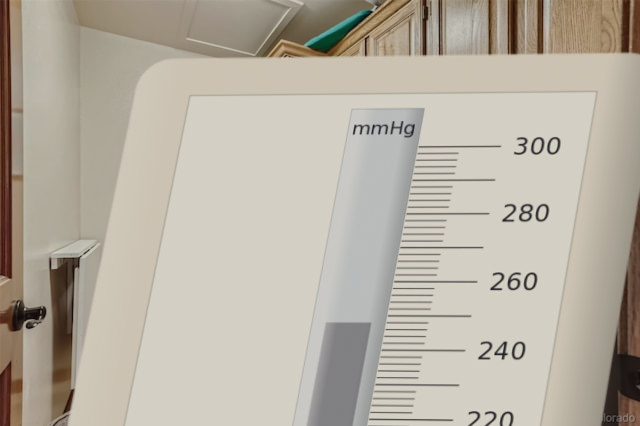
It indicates 248 mmHg
